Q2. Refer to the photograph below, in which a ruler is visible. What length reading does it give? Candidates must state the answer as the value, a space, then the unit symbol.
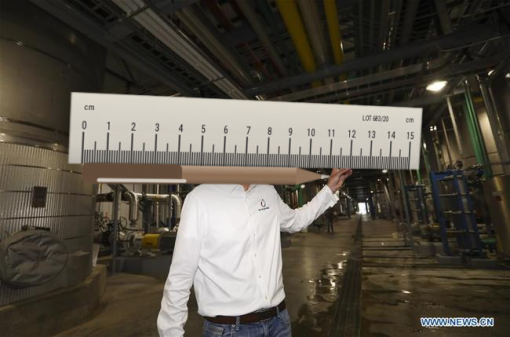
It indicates 11 cm
